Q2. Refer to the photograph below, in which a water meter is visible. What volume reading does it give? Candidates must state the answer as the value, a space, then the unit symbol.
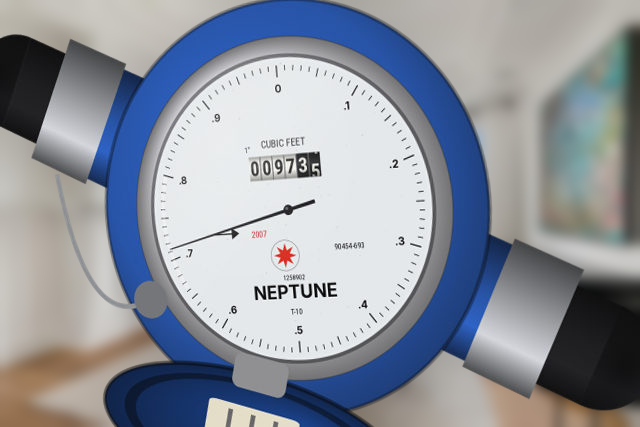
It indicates 9734.71 ft³
